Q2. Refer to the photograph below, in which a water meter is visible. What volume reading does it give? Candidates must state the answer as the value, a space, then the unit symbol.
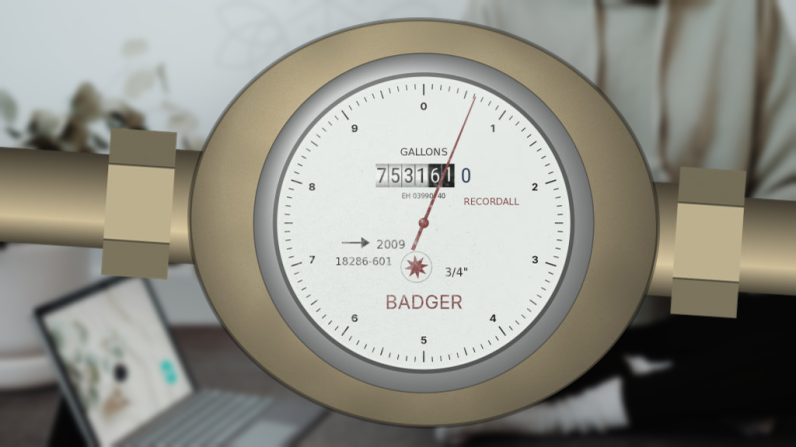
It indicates 7531610.6 gal
